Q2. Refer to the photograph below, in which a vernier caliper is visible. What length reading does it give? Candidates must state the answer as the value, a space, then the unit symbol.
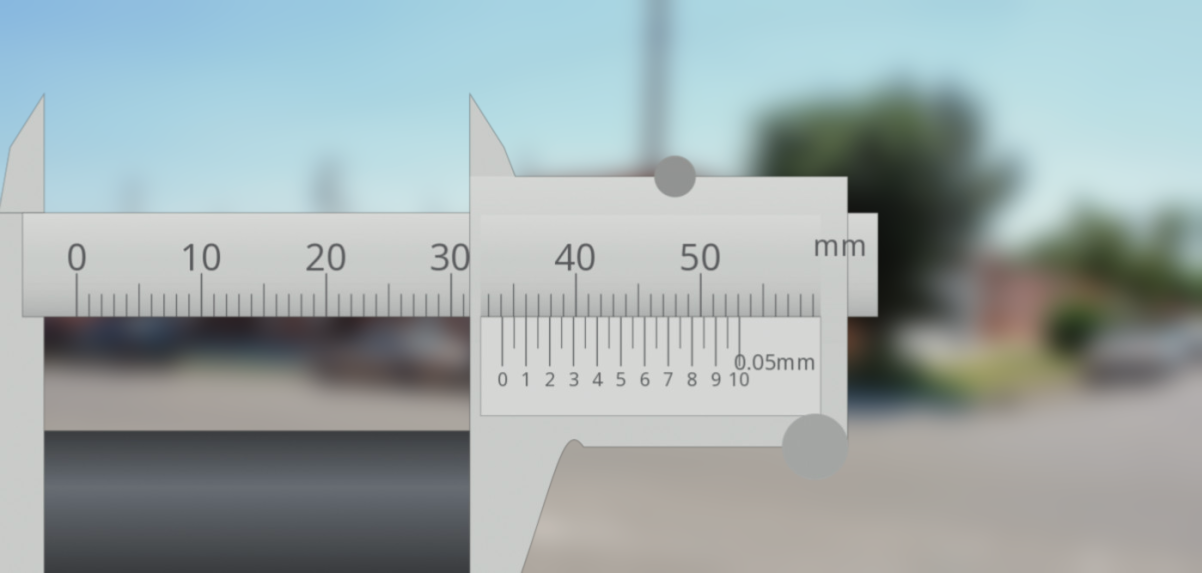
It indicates 34.1 mm
